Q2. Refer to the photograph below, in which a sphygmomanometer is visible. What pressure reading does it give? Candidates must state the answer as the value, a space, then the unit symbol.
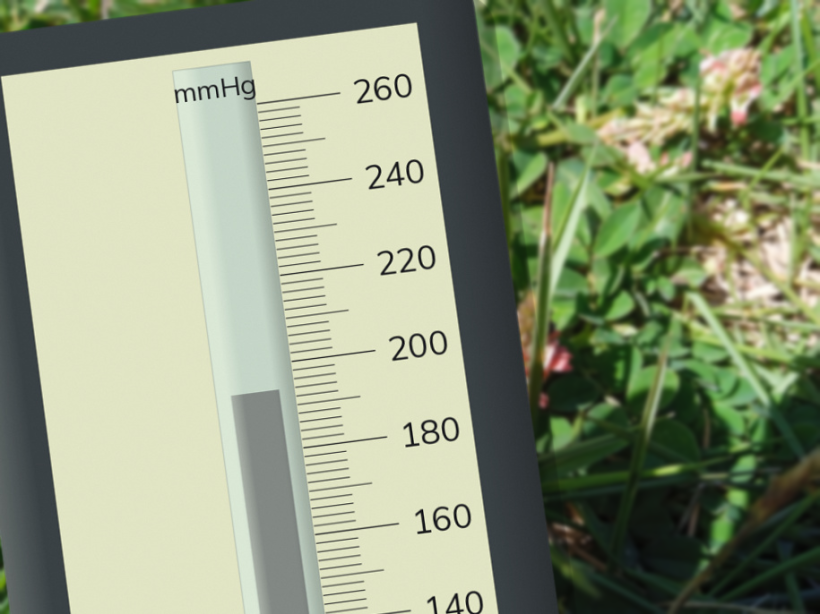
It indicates 194 mmHg
